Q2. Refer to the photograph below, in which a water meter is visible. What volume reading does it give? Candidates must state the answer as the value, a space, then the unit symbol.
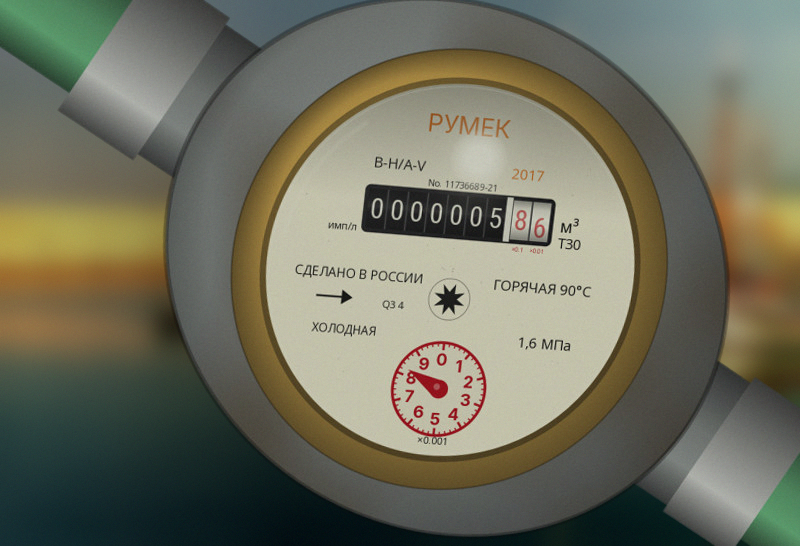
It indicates 5.858 m³
